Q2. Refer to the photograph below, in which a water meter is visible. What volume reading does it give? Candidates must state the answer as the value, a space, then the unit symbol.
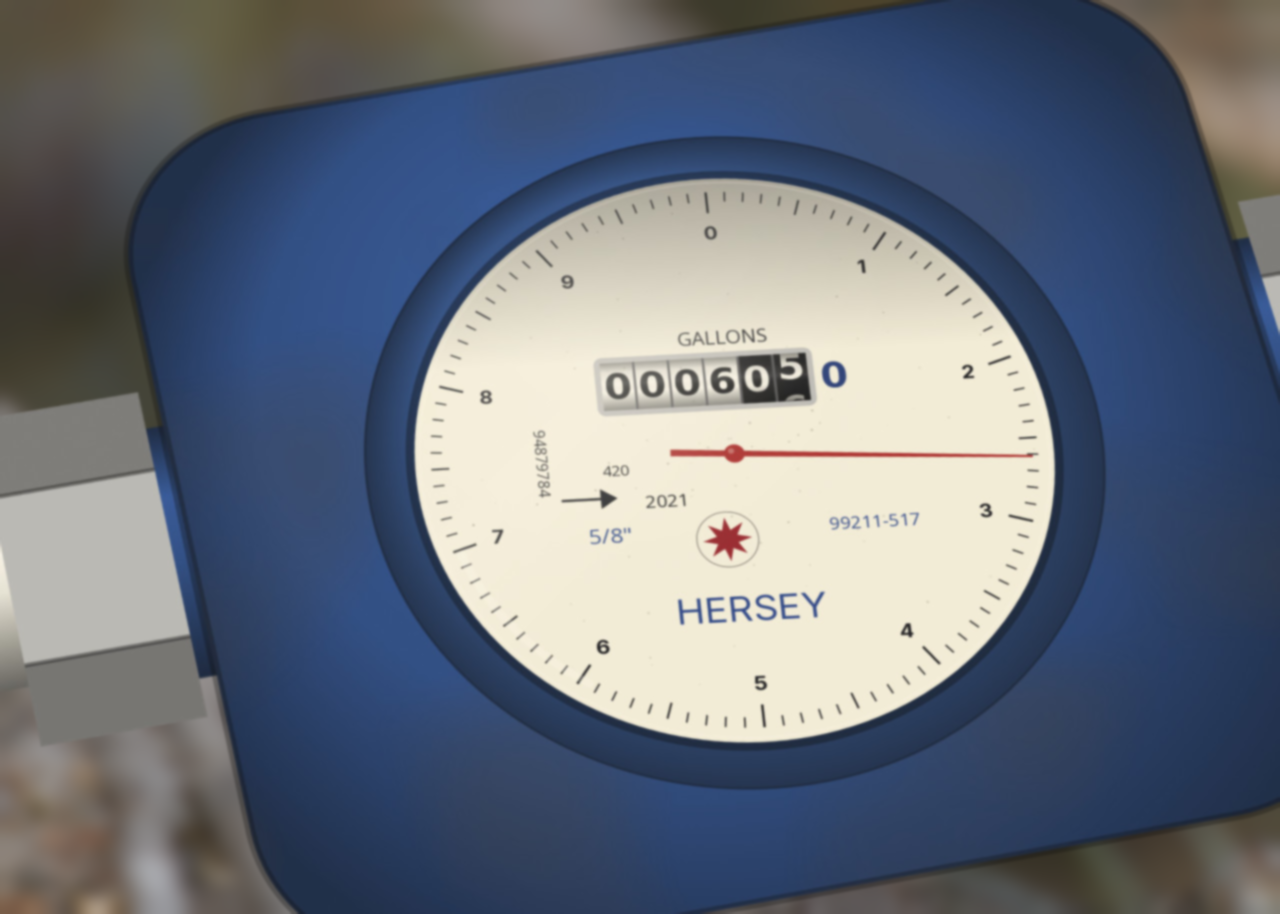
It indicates 6052.6 gal
